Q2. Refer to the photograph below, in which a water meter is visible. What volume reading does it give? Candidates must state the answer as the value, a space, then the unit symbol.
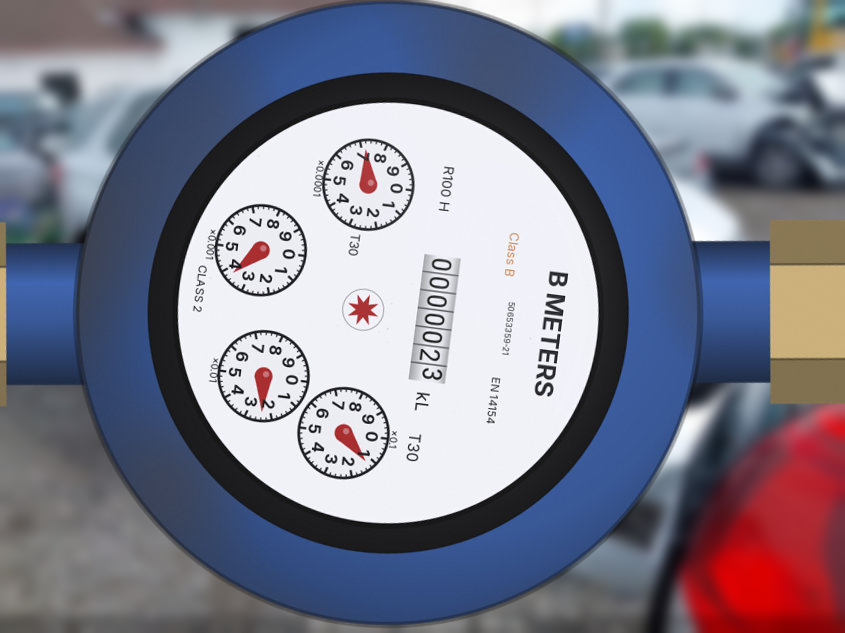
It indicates 23.1237 kL
